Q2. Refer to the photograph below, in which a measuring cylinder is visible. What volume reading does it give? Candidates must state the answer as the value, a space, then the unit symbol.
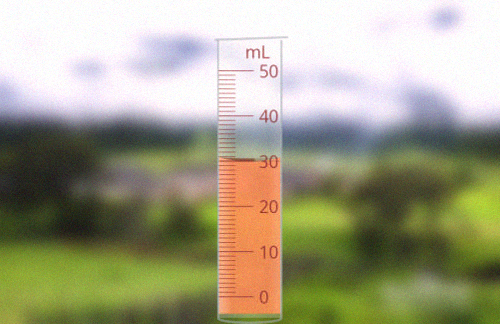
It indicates 30 mL
